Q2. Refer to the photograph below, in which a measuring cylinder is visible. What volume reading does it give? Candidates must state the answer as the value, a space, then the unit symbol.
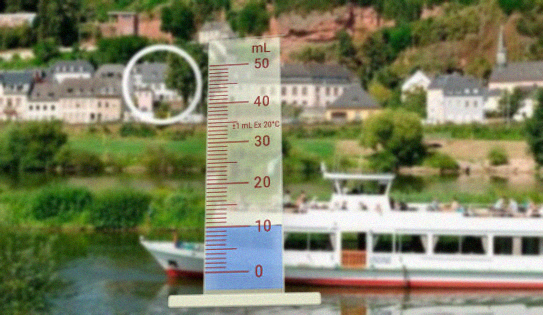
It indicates 10 mL
